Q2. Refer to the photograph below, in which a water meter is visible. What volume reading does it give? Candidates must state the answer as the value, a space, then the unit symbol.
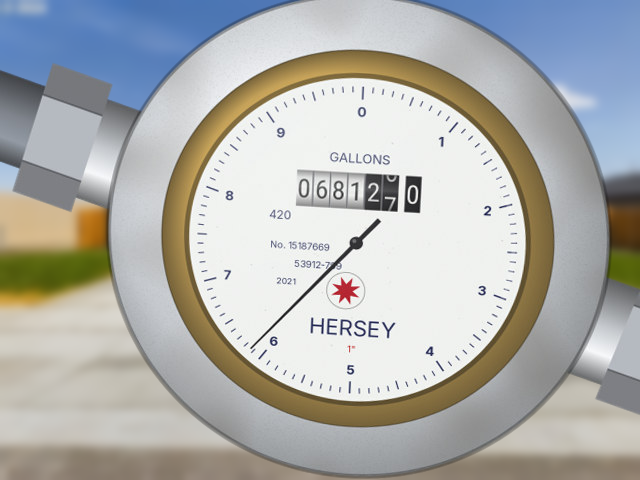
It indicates 681266.1 gal
